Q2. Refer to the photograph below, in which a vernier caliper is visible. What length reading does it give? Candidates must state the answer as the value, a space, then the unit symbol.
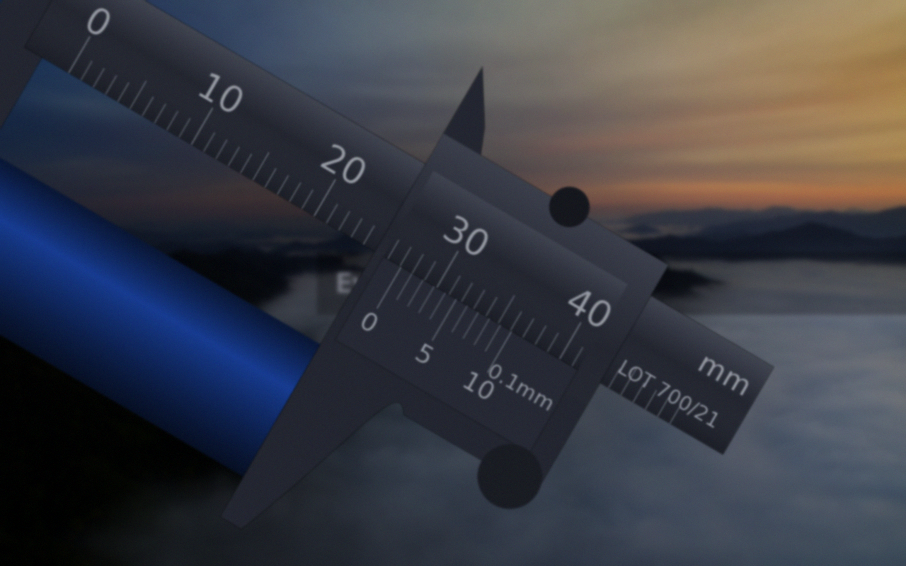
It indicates 27.1 mm
